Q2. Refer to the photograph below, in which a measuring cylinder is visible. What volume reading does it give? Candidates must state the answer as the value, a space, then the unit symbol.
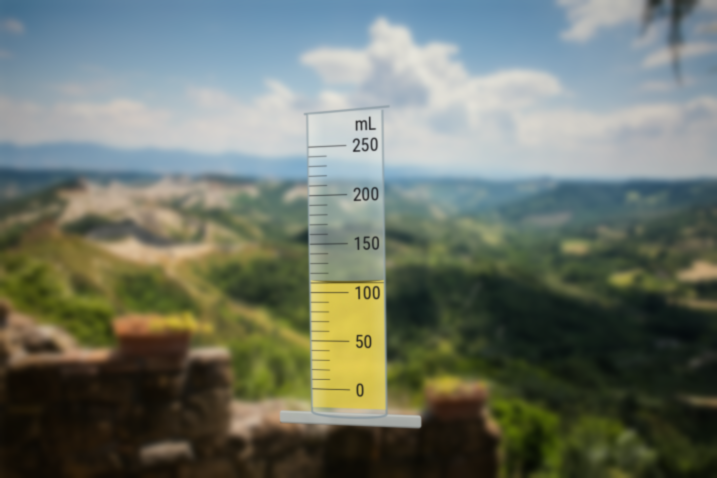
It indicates 110 mL
